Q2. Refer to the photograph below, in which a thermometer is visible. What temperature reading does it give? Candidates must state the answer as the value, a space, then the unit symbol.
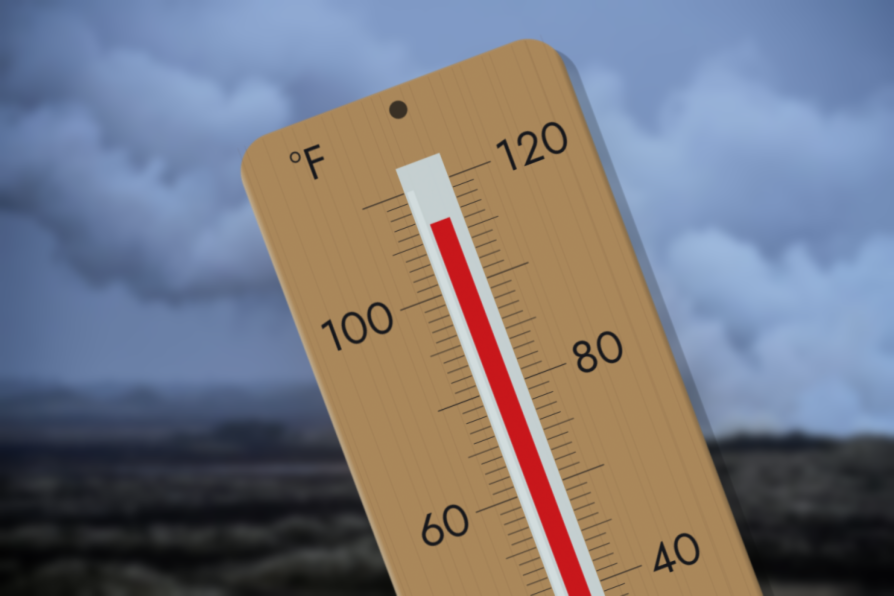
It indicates 113 °F
